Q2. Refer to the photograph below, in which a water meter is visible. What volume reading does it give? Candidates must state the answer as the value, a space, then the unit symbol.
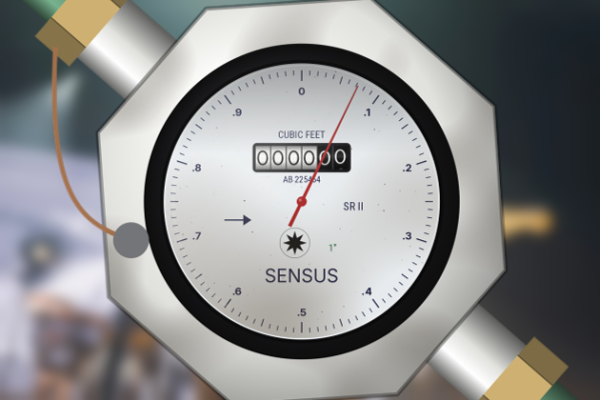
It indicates 0.07 ft³
